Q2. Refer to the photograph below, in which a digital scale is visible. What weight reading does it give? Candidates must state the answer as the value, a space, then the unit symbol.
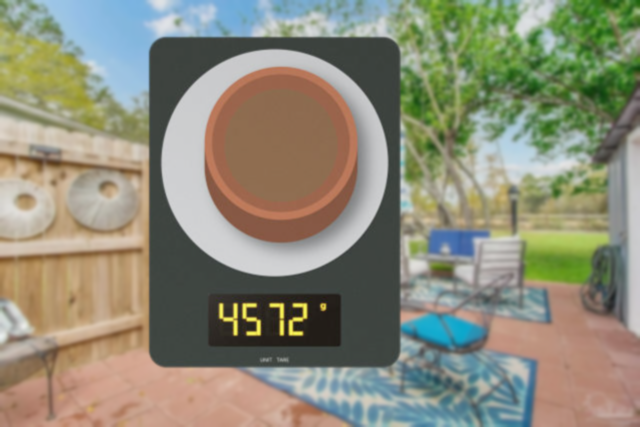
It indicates 4572 g
